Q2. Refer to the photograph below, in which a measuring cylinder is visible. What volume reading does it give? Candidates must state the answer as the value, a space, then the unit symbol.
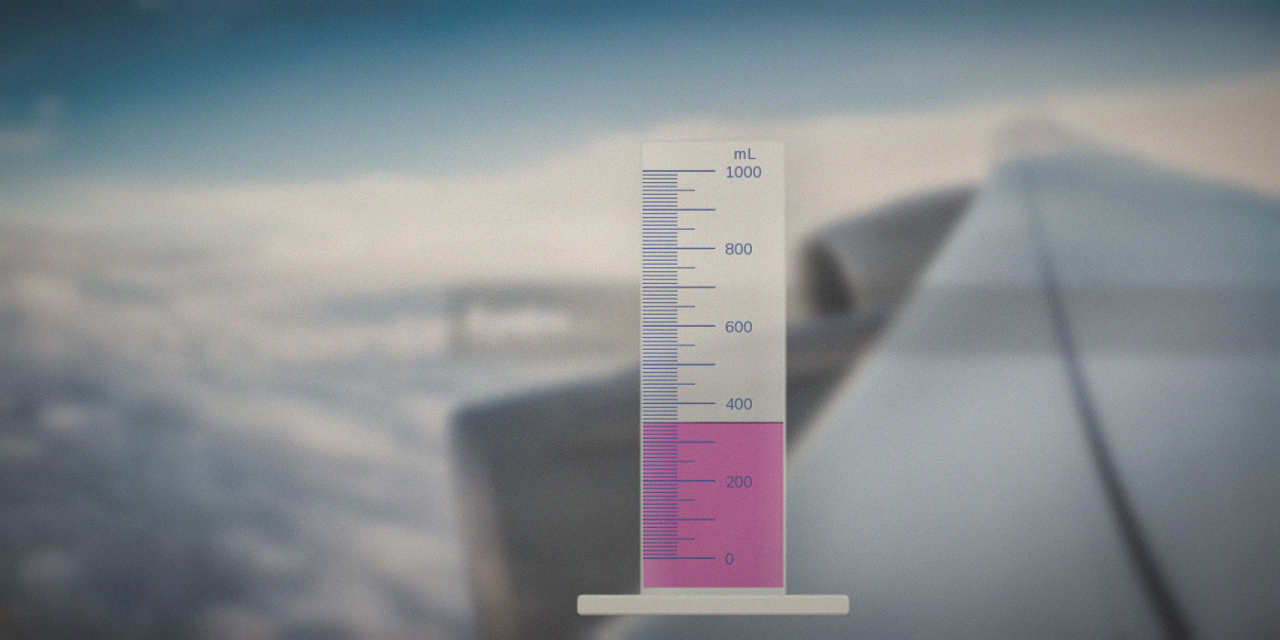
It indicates 350 mL
